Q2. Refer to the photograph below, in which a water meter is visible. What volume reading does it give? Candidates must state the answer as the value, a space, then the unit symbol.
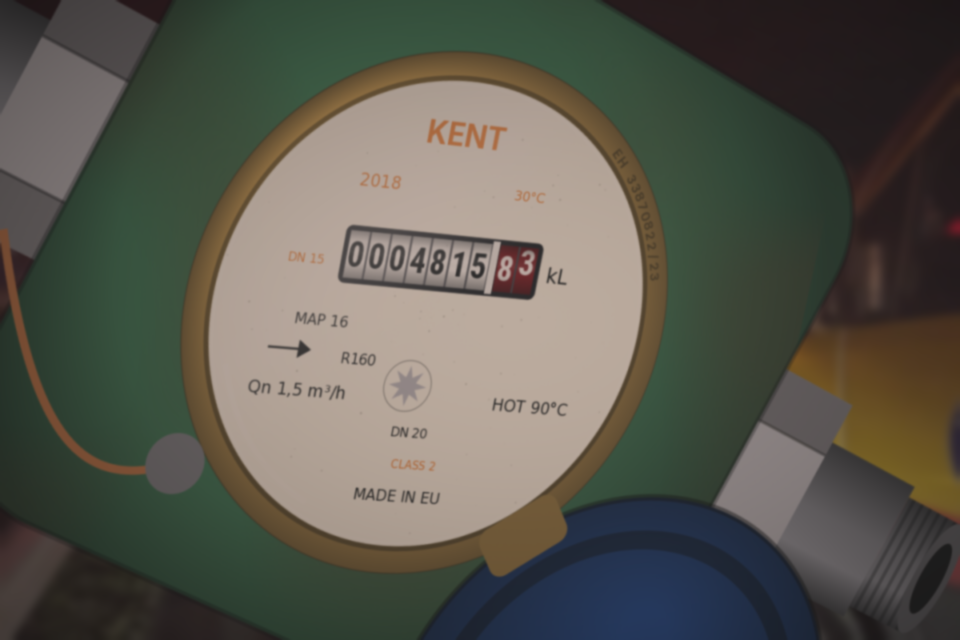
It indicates 4815.83 kL
